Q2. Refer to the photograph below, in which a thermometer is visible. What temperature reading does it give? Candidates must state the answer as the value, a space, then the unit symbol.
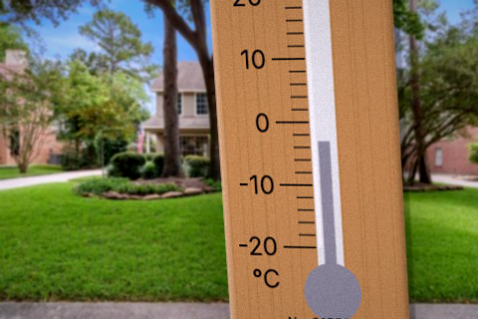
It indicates -3 °C
